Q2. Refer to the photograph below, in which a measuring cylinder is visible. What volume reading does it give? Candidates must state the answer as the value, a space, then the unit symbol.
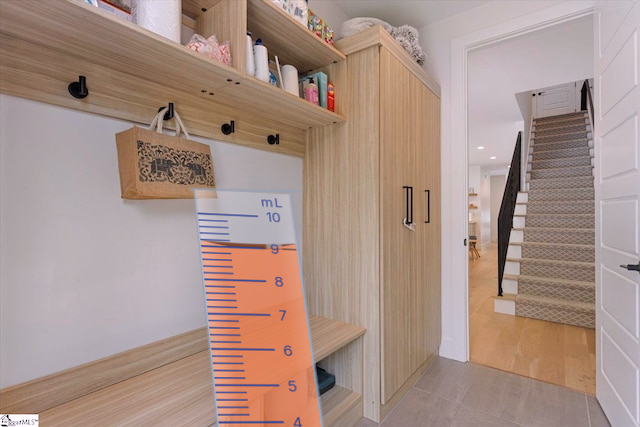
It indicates 9 mL
